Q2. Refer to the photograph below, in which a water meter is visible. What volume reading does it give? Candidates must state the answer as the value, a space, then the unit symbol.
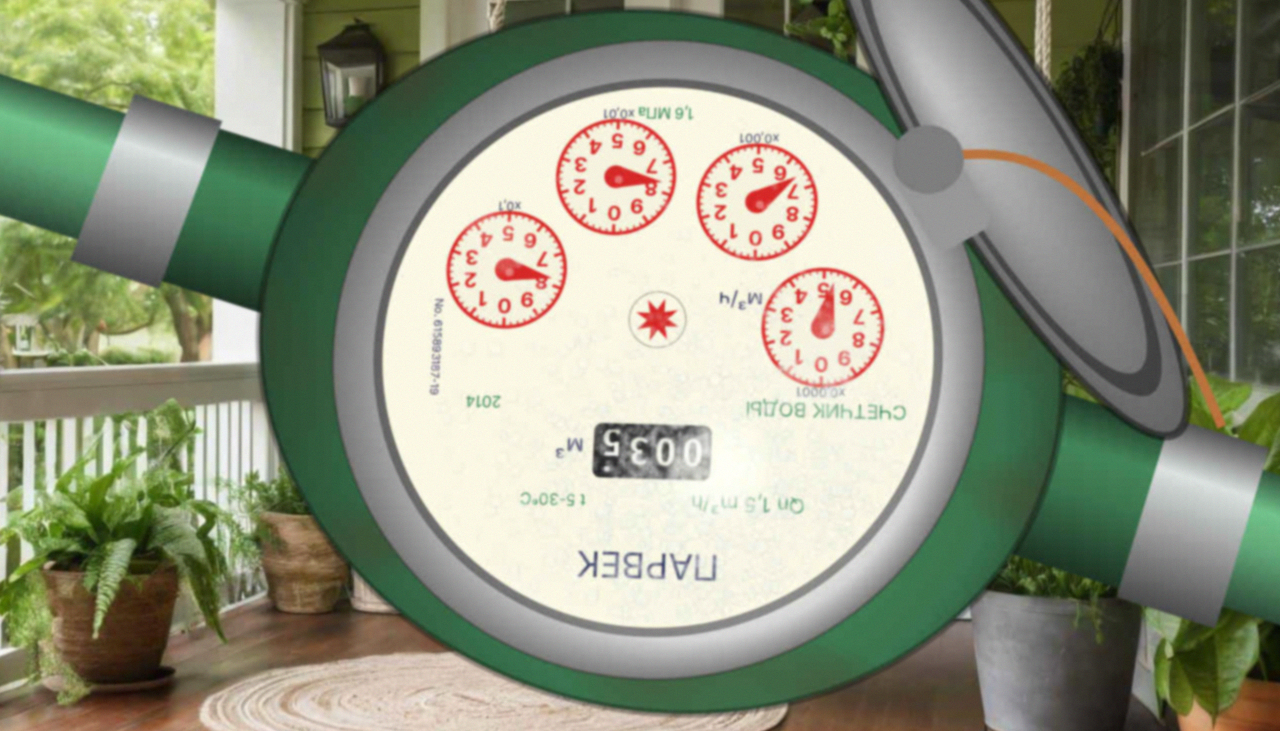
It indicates 34.7765 m³
